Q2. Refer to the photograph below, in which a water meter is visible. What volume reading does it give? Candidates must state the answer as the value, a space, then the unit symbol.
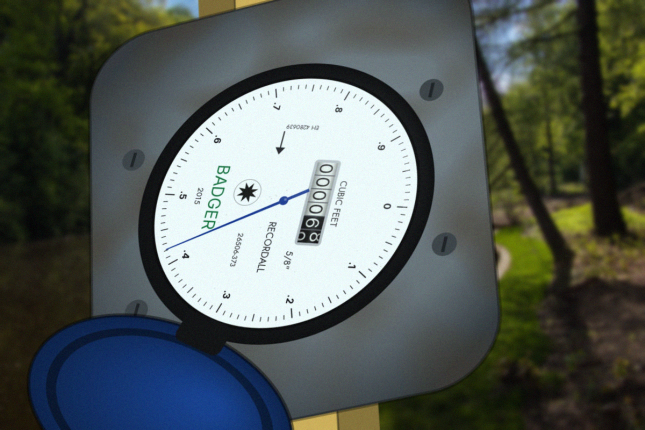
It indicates 68.42 ft³
